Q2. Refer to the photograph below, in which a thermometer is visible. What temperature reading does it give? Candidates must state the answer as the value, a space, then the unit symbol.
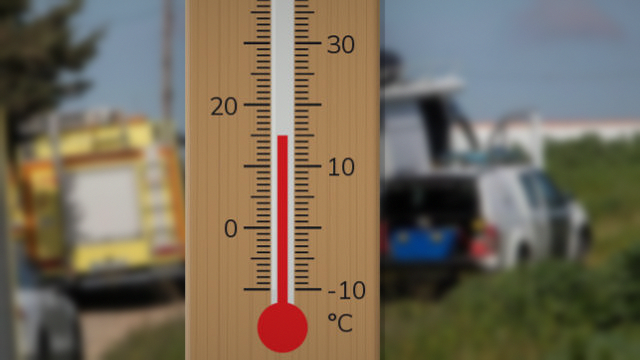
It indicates 15 °C
